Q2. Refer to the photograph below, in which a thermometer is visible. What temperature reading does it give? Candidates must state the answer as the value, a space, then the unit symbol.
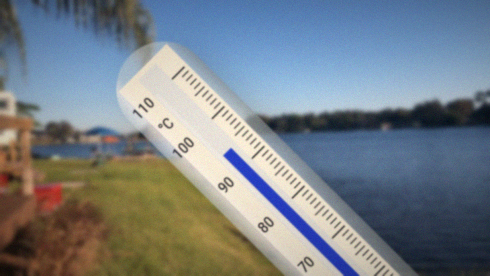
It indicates 94 °C
